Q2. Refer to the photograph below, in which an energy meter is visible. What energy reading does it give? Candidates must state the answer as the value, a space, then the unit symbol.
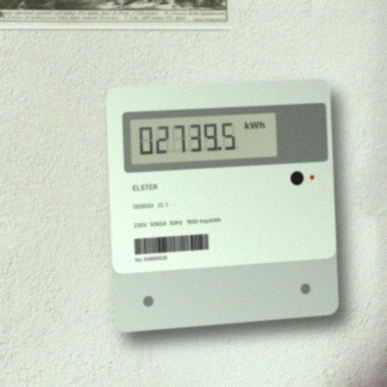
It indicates 2739.5 kWh
